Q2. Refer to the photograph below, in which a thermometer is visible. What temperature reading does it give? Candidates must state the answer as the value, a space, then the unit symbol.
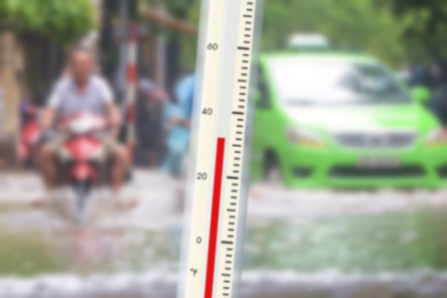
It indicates 32 °F
